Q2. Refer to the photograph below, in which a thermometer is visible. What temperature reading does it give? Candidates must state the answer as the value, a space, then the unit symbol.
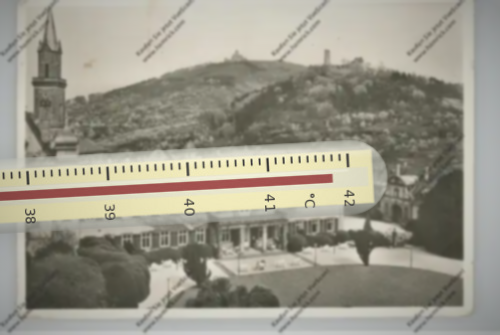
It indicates 41.8 °C
